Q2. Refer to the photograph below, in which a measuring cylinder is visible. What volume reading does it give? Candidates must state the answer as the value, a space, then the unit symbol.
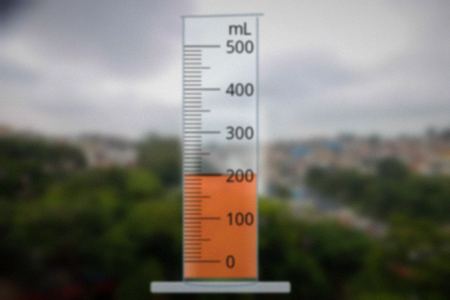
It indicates 200 mL
